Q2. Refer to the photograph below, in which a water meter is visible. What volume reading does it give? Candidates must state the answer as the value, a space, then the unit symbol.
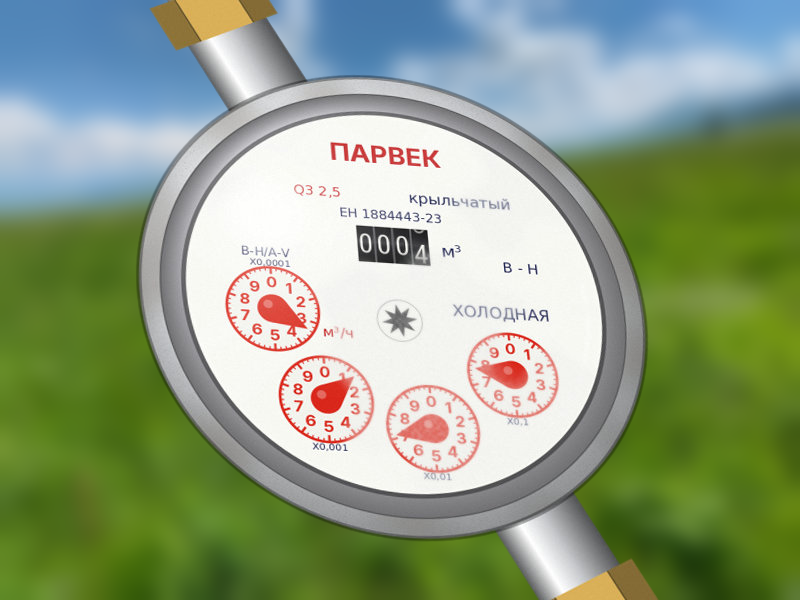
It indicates 3.7713 m³
